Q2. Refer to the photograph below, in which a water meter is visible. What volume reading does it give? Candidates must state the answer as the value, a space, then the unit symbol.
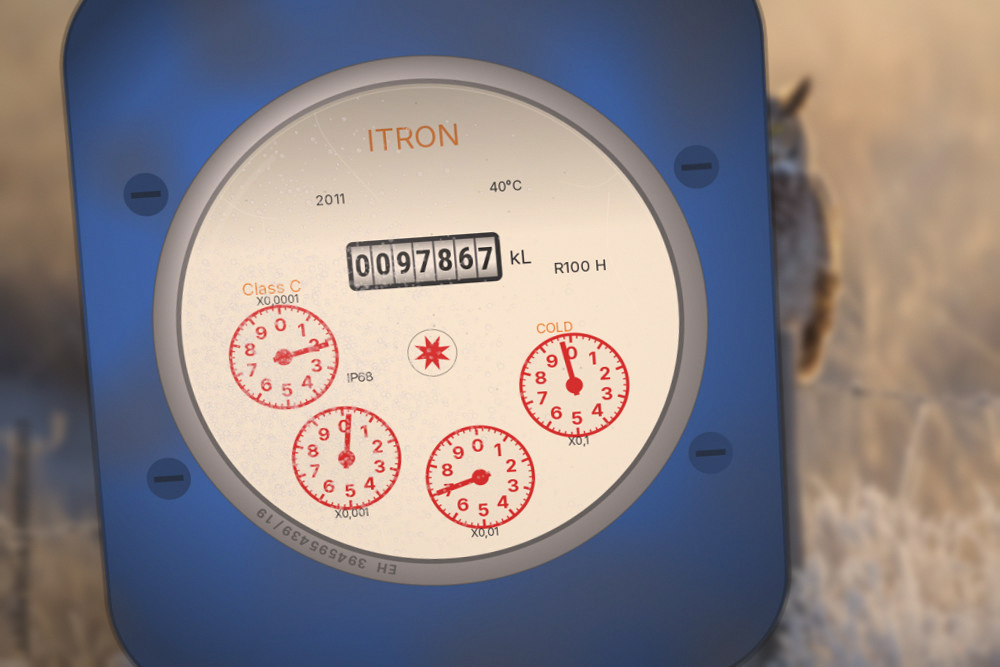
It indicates 97866.9702 kL
